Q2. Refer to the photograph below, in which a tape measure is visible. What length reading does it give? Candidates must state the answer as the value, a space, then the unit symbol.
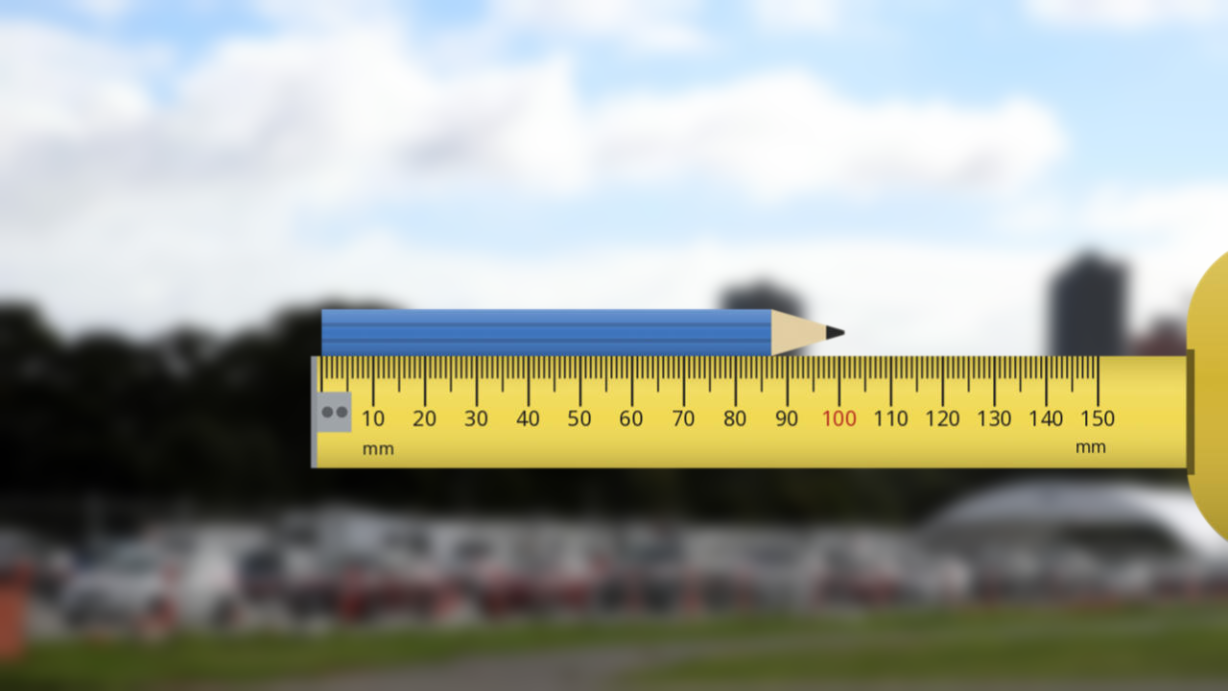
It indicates 101 mm
